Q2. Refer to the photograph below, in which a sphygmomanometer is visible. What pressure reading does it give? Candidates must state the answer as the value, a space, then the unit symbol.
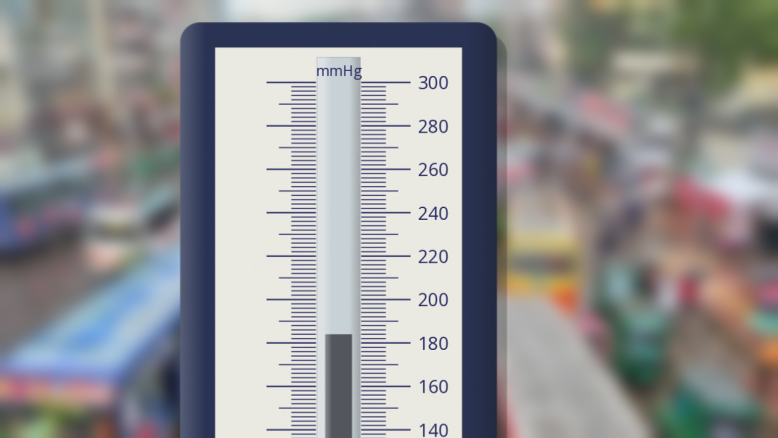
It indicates 184 mmHg
